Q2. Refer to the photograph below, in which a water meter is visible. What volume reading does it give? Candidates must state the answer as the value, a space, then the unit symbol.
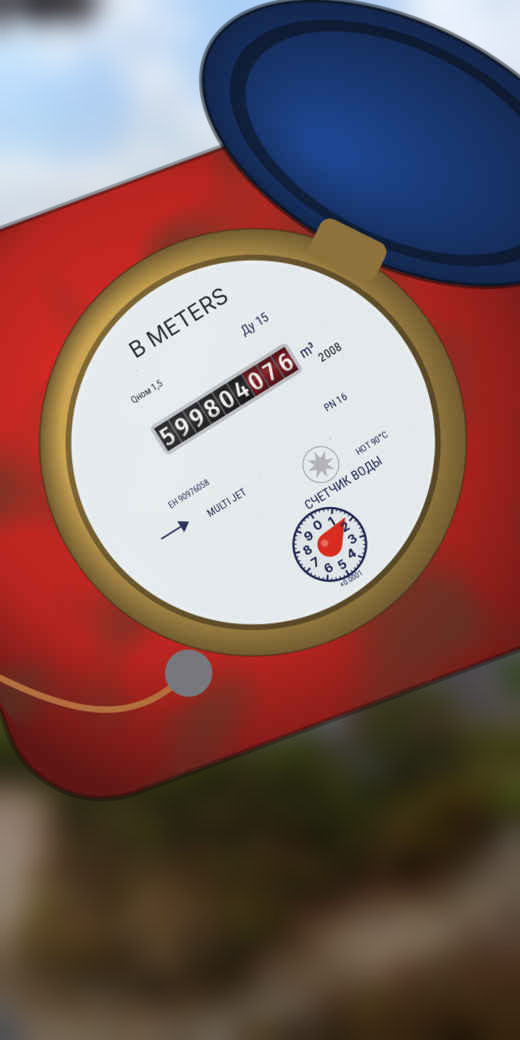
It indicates 599804.0761 m³
